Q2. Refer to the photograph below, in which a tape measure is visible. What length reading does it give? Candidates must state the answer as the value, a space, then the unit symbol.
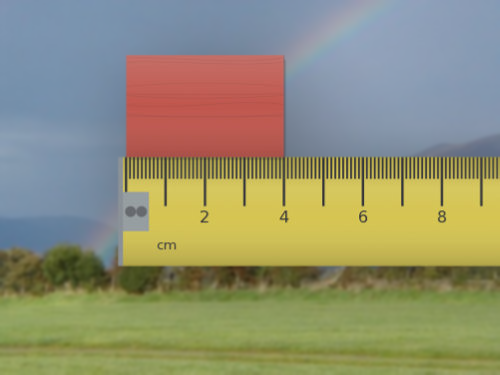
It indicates 4 cm
